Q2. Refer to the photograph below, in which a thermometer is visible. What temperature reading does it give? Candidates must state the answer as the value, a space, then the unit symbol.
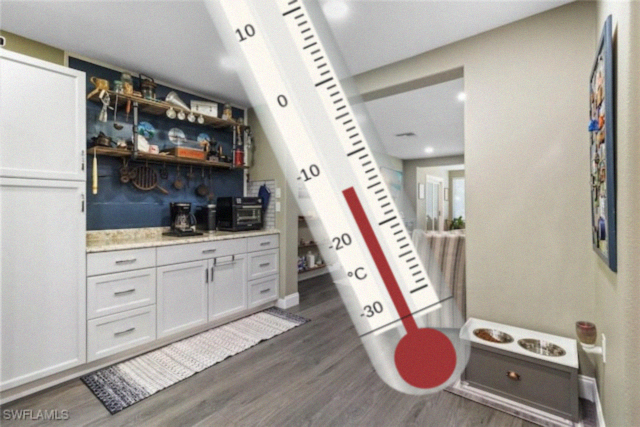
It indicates -14 °C
